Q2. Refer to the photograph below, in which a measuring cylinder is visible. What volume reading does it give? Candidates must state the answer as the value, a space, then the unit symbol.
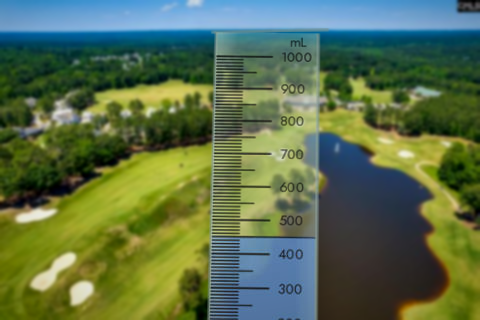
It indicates 450 mL
